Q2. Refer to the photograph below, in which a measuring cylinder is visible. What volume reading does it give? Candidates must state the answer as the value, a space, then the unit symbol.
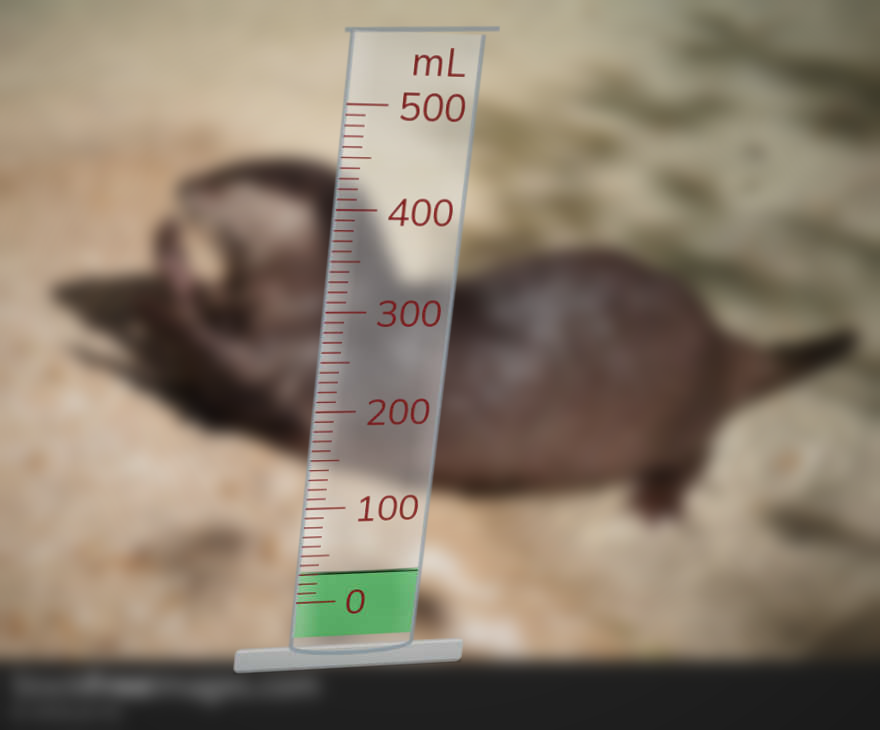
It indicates 30 mL
